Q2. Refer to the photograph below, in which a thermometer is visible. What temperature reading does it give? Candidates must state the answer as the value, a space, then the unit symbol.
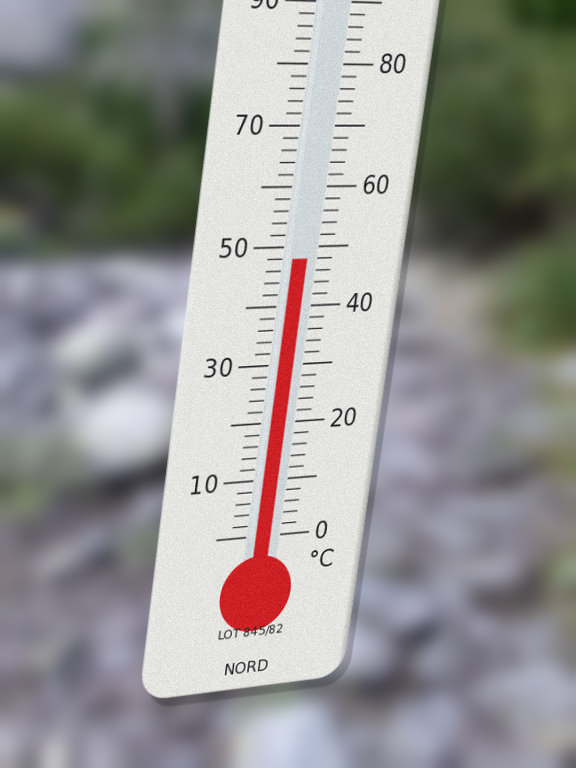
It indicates 48 °C
